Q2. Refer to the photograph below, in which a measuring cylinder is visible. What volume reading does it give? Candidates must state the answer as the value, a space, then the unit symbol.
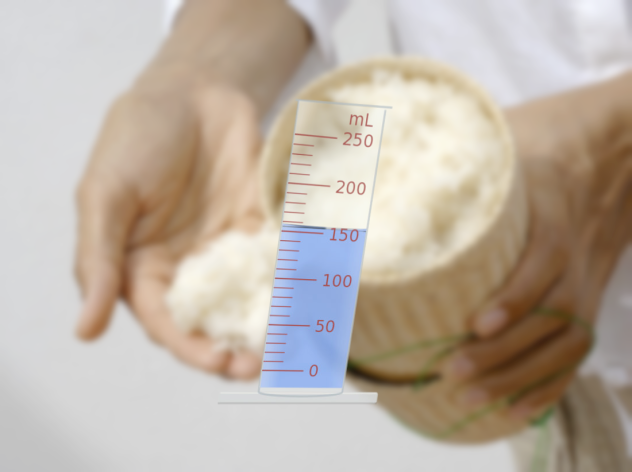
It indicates 155 mL
